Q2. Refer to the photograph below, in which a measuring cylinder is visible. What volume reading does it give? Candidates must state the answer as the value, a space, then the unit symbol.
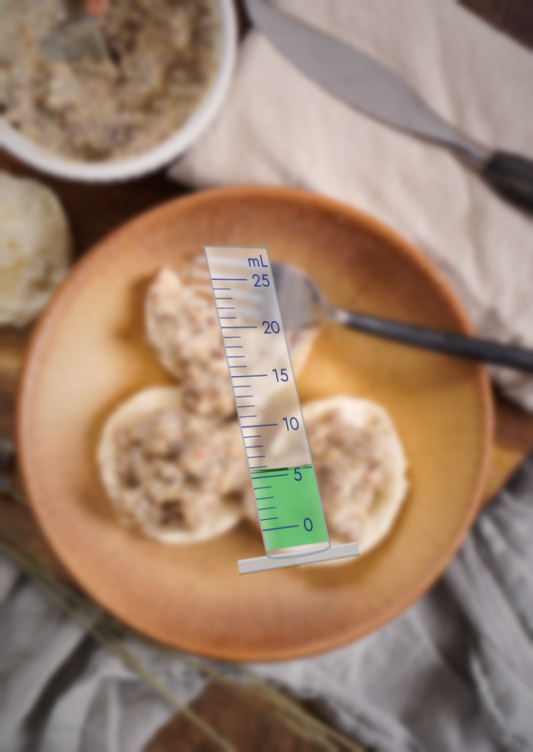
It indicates 5.5 mL
